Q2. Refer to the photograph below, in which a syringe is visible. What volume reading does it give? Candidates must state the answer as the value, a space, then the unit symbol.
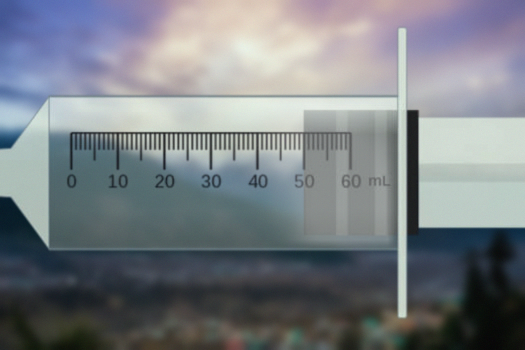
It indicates 50 mL
